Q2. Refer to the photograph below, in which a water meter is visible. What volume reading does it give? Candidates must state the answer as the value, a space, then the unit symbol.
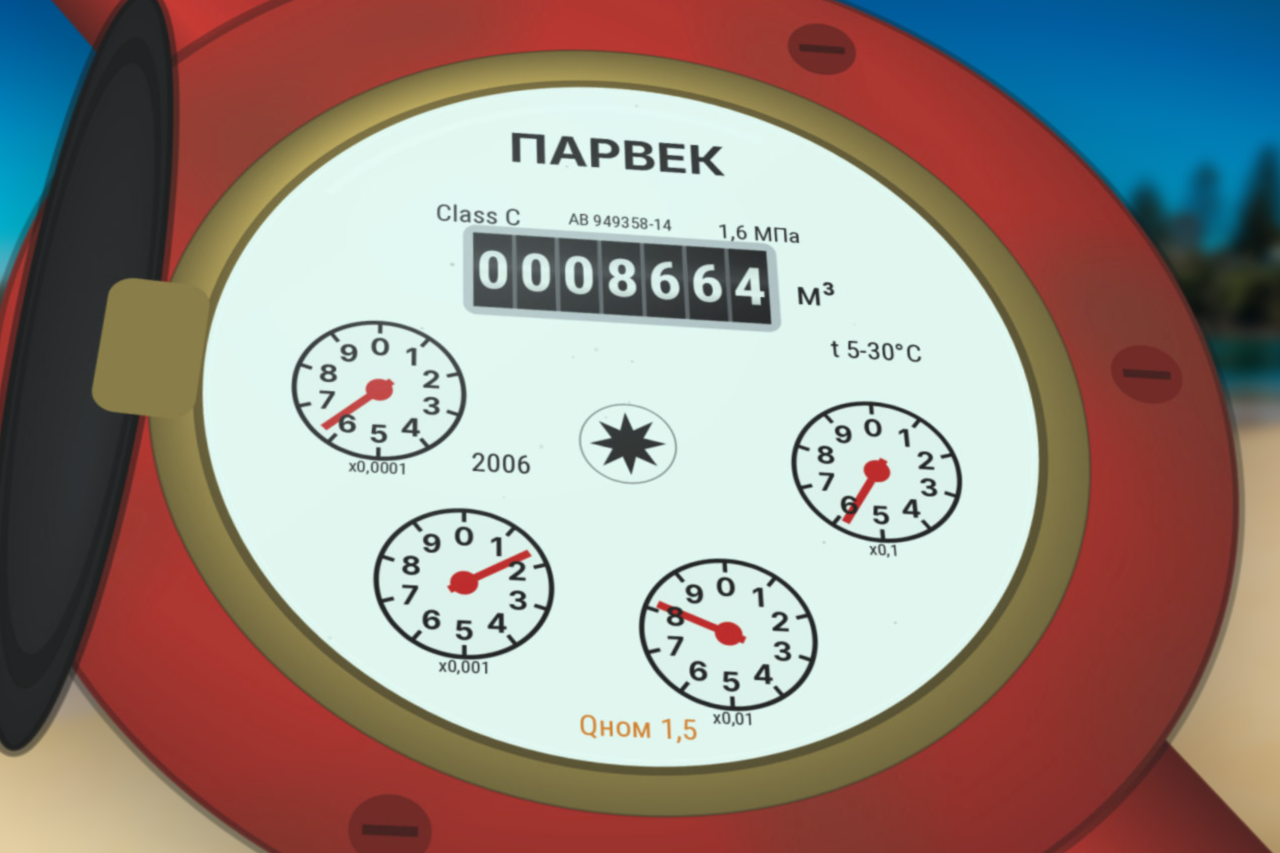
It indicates 8664.5816 m³
